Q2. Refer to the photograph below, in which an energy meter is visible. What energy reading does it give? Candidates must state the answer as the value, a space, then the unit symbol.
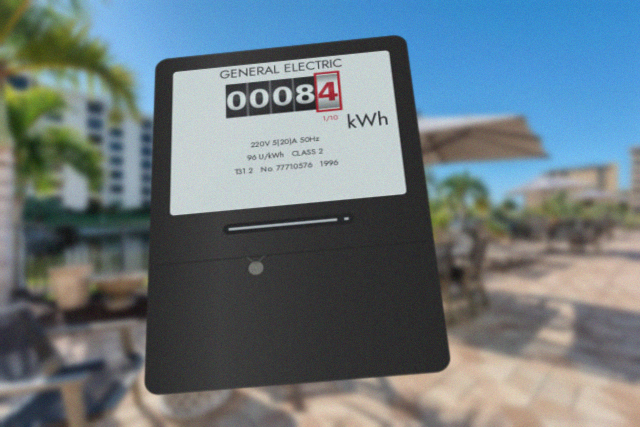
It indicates 8.4 kWh
